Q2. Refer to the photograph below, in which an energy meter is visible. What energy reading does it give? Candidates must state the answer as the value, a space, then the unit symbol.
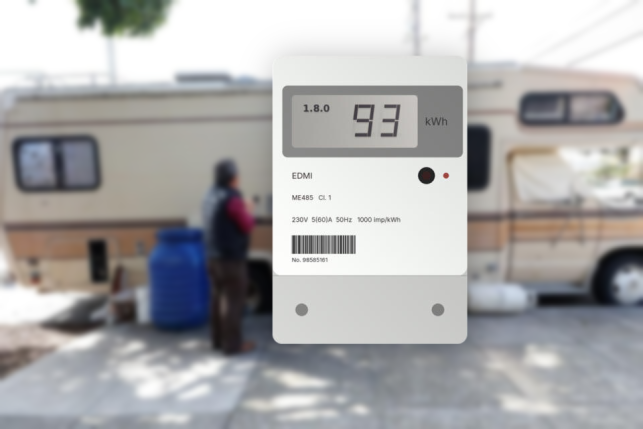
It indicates 93 kWh
